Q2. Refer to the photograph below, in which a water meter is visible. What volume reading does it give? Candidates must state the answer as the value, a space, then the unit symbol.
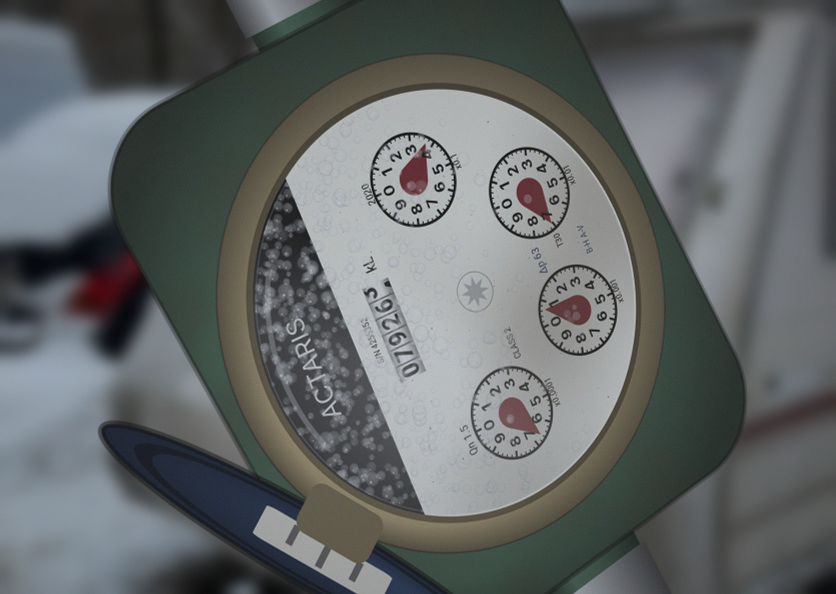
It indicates 79263.3706 kL
